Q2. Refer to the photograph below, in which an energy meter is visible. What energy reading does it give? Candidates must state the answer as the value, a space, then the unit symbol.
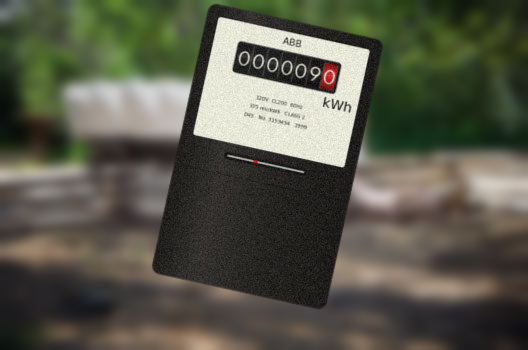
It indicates 9.0 kWh
